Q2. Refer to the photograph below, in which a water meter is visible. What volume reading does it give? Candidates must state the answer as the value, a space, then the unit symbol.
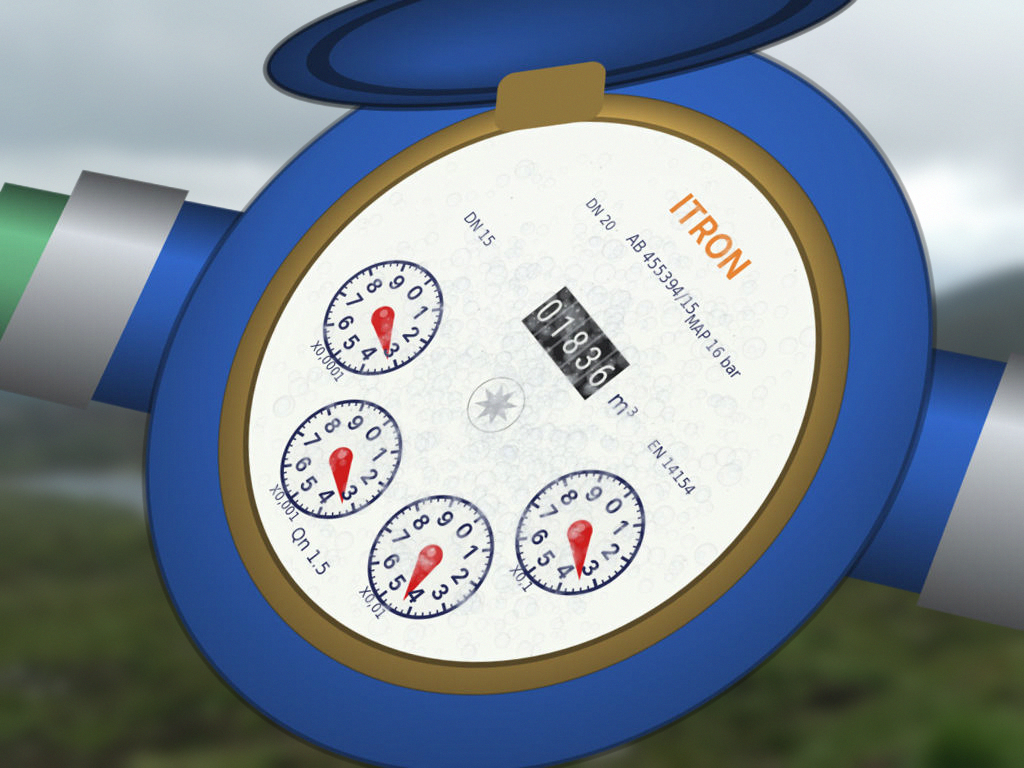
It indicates 1836.3433 m³
